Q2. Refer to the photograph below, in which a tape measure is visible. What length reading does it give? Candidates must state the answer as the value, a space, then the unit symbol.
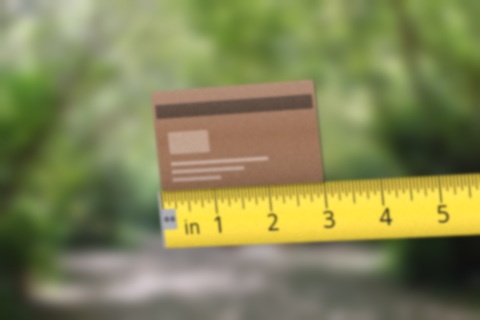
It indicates 3 in
